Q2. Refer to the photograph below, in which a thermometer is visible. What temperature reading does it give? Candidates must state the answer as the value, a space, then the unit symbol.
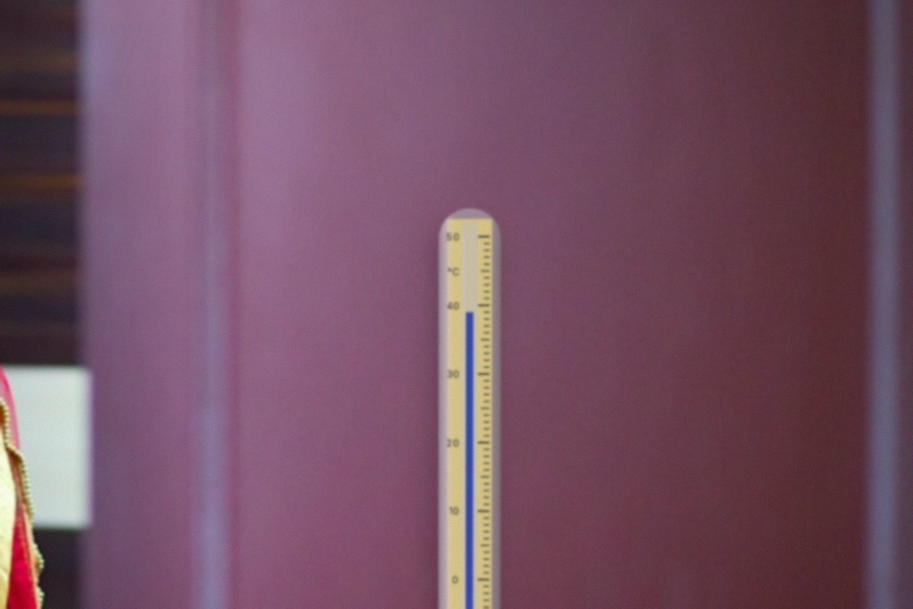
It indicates 39 °C
